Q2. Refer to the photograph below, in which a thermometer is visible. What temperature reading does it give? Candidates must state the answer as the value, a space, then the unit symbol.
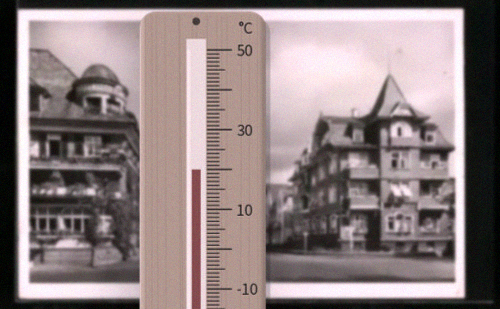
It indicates 20 °C
